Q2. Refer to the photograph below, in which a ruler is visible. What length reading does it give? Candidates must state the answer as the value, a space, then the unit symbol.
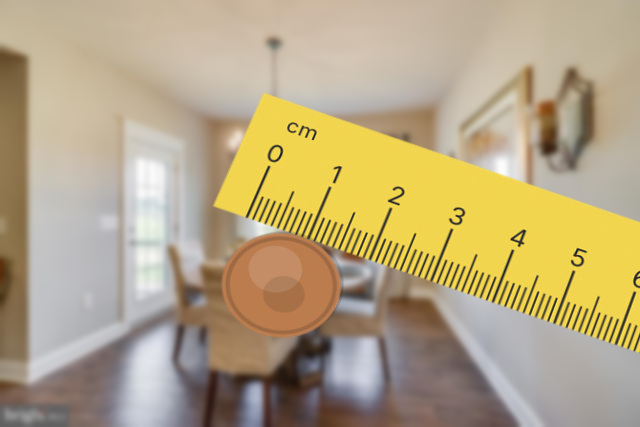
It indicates 1.8 cm
